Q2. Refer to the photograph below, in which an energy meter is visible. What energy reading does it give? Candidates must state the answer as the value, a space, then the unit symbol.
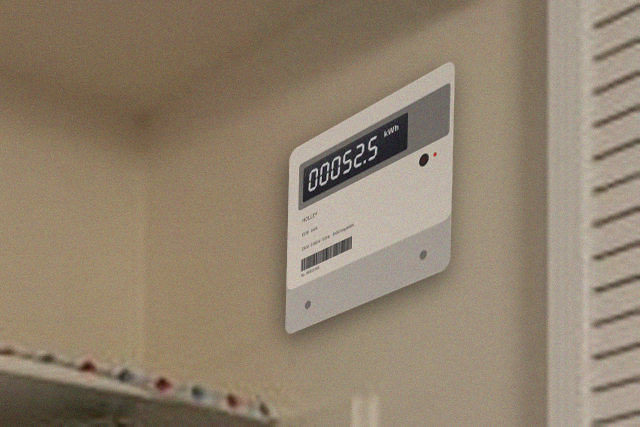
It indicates 52.5 kWh
